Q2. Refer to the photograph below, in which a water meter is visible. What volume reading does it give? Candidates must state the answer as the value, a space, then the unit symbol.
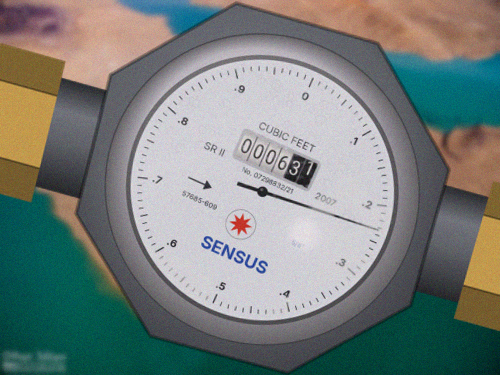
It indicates 631.23 ft³
